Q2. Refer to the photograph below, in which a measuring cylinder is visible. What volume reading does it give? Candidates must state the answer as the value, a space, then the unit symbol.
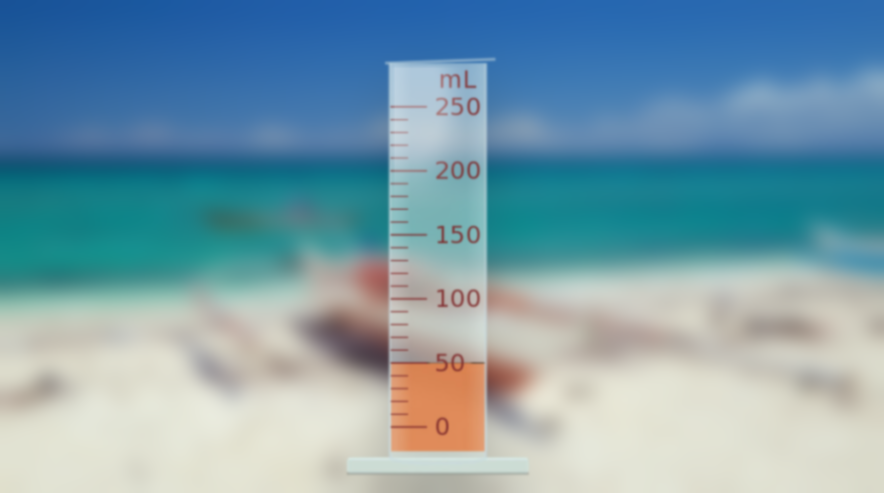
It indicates 50 mL
